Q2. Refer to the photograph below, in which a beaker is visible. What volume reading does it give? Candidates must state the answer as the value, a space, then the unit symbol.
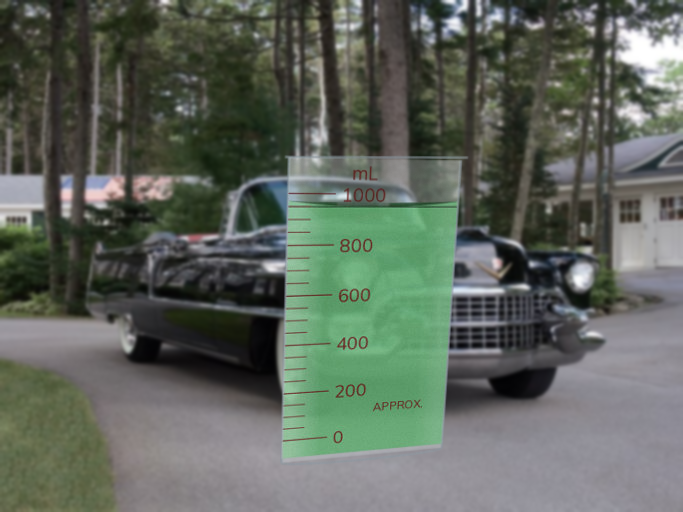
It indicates 950 mL
